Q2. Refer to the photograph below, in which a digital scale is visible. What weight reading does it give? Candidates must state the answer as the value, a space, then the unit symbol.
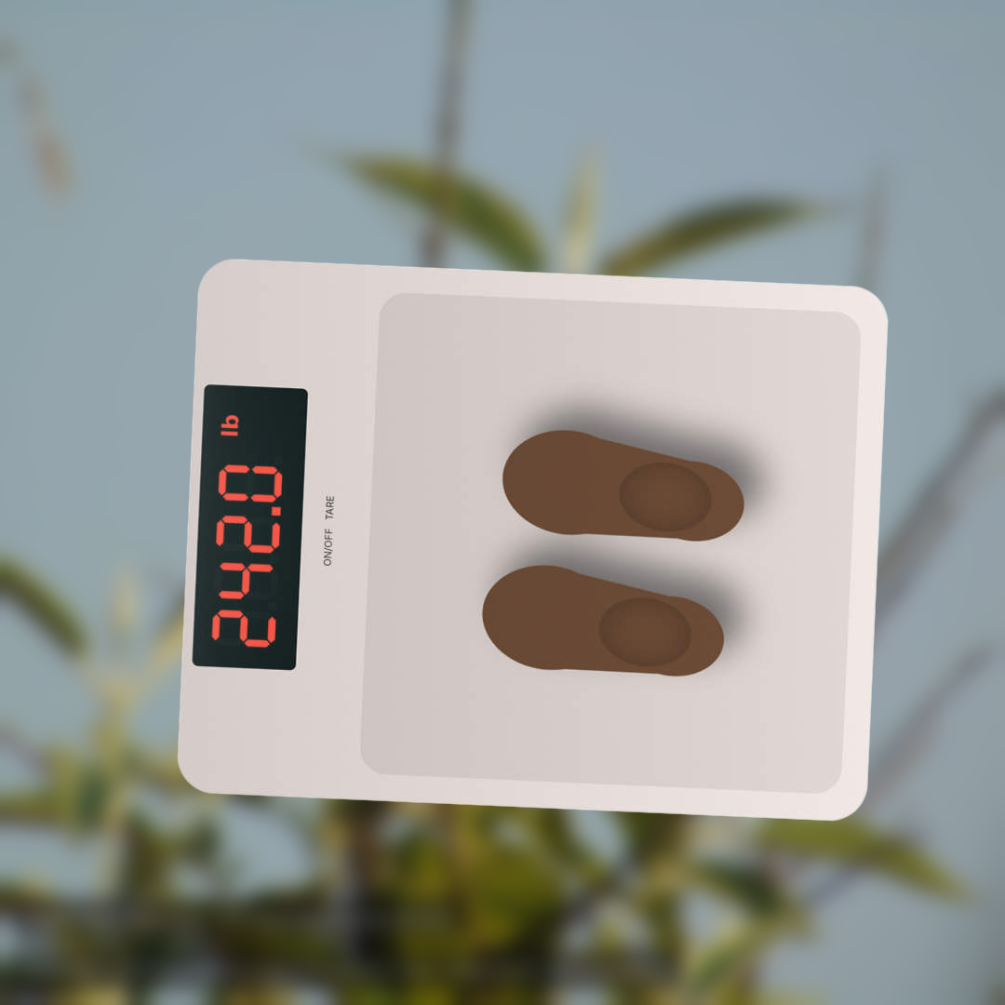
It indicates 242.0 lb
